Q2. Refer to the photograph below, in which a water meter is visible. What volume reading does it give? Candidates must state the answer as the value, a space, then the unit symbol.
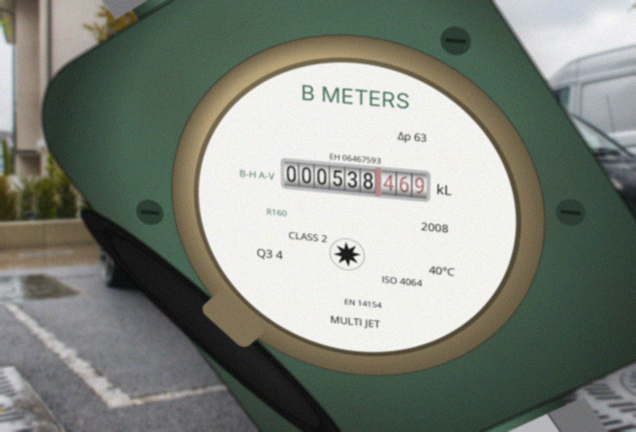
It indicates 538.469 kL
